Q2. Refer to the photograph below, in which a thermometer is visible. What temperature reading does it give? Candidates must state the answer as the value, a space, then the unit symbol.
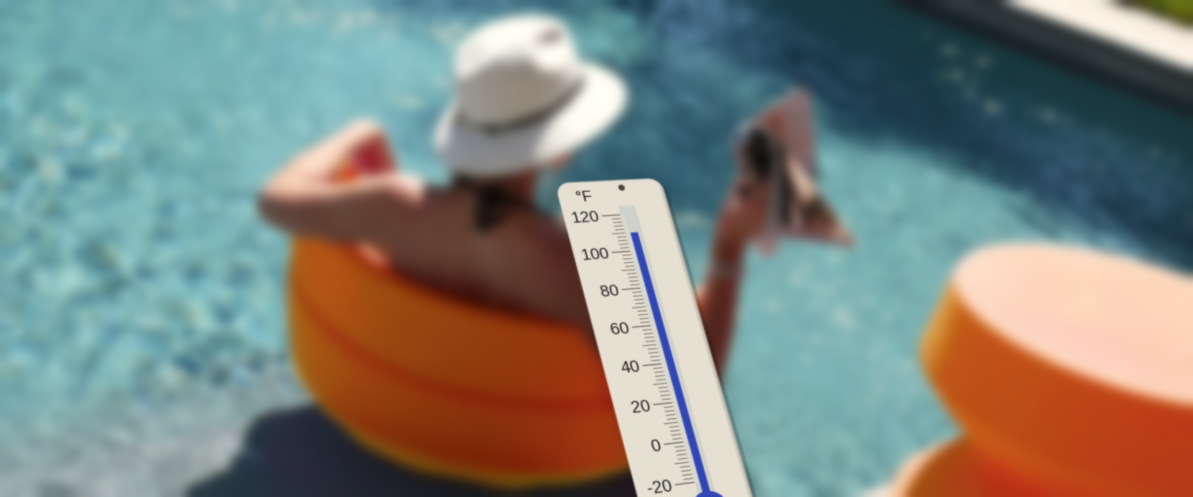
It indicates 110 °F
